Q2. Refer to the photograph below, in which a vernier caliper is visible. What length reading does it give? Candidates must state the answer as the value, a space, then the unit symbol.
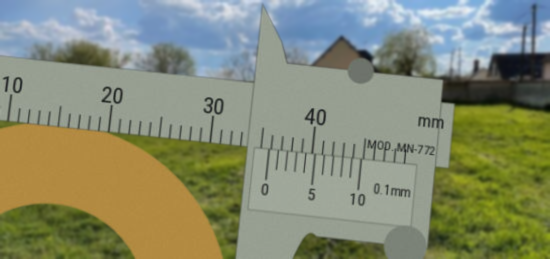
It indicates 35.8 mm
